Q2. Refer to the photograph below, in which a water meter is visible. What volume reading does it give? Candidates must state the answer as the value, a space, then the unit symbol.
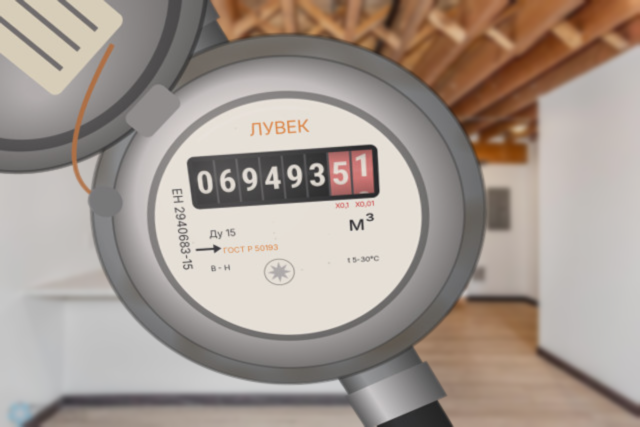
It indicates 69493.51 m³
